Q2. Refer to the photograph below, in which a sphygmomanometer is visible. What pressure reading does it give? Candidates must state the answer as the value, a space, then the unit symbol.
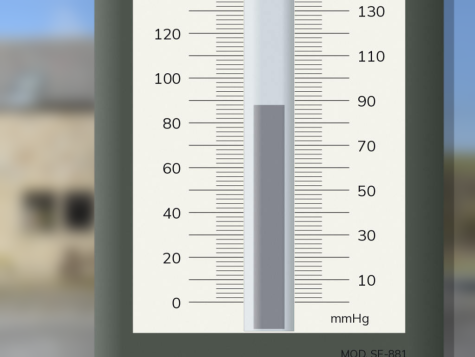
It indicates 88 mmHg
